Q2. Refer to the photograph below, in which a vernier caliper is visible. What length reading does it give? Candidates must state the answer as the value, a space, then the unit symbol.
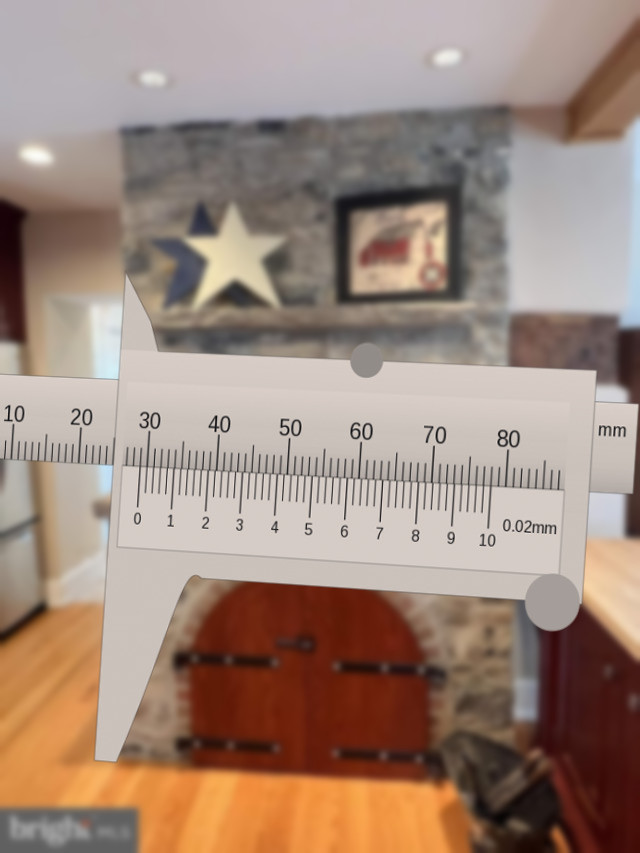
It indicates 29.0 mm
